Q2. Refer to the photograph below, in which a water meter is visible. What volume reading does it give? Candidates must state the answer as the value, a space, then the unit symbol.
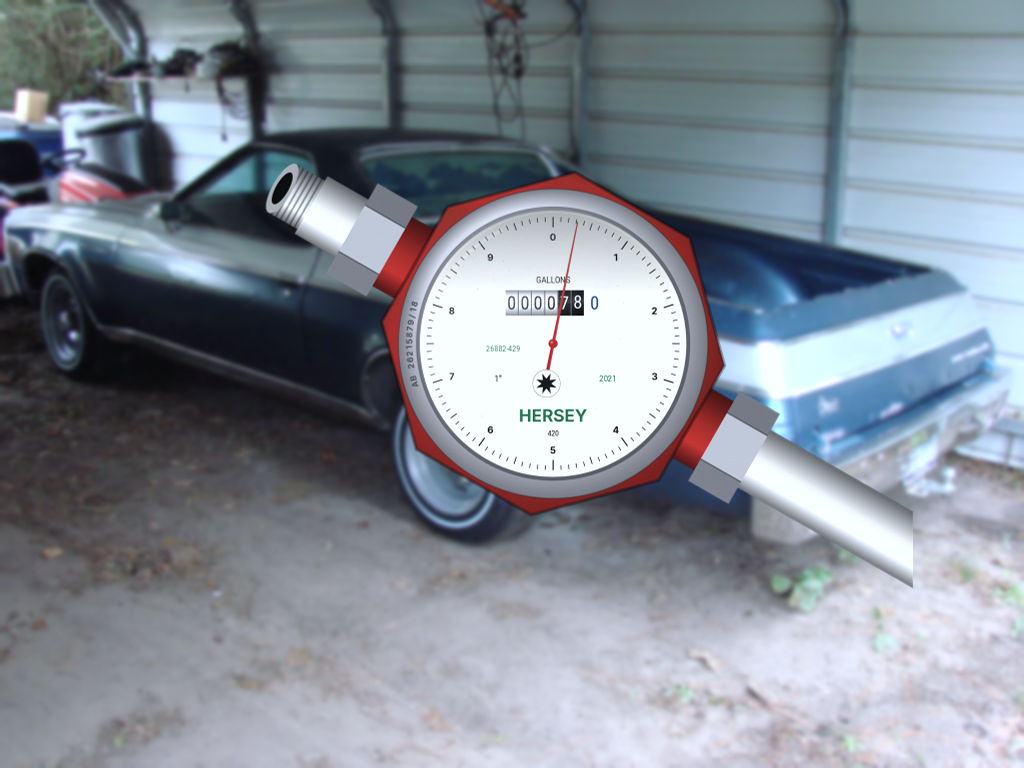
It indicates 780.3 gal
